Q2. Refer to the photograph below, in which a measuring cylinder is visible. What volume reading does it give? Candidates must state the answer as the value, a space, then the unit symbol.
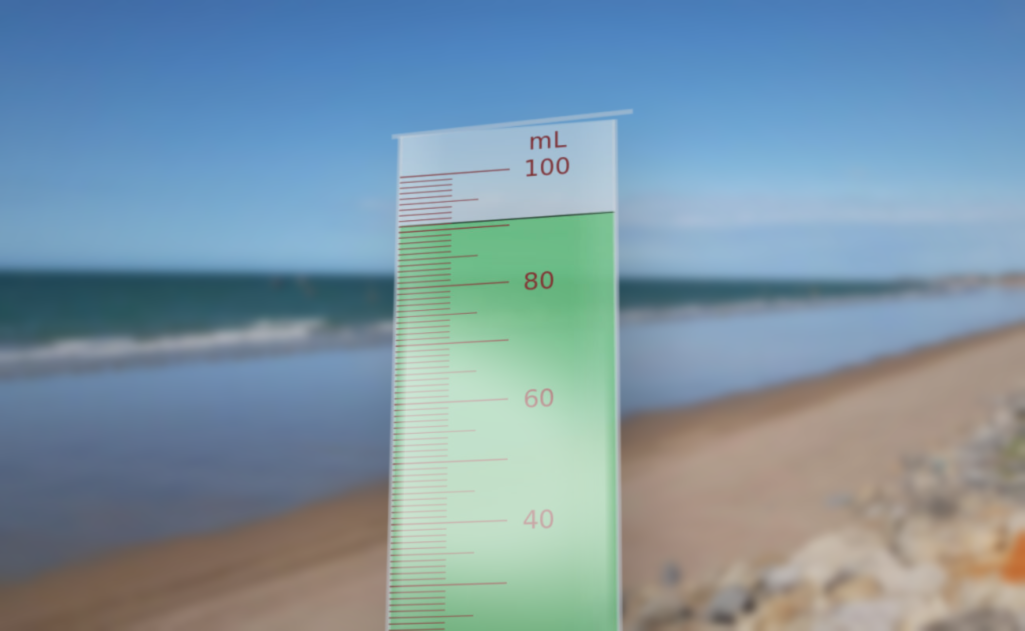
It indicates 91 mL
